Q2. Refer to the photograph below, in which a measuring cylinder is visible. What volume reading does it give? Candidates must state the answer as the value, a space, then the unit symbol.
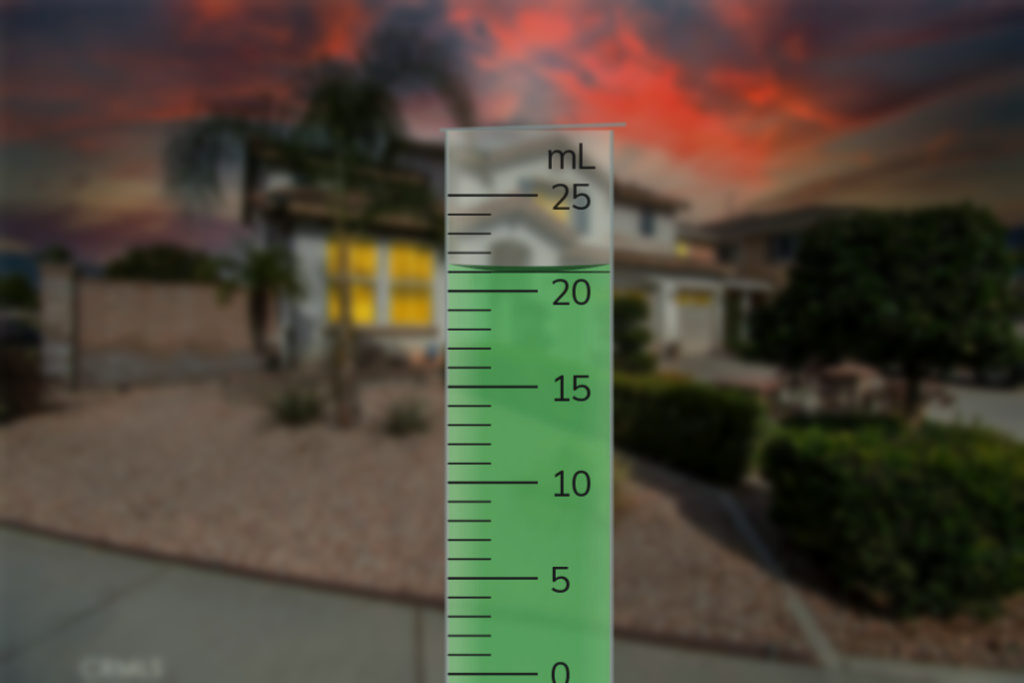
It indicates 21 mL
